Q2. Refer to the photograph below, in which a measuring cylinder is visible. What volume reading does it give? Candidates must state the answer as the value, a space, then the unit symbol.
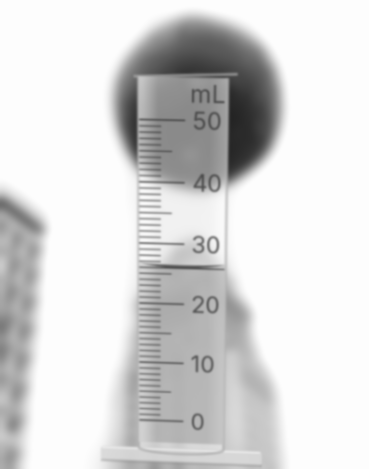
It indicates 26 mL
